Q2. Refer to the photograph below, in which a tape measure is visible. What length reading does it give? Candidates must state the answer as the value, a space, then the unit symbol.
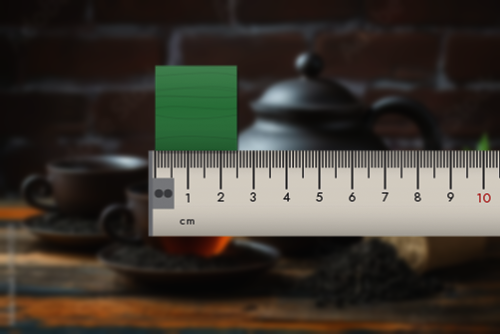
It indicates 2.5 cm
